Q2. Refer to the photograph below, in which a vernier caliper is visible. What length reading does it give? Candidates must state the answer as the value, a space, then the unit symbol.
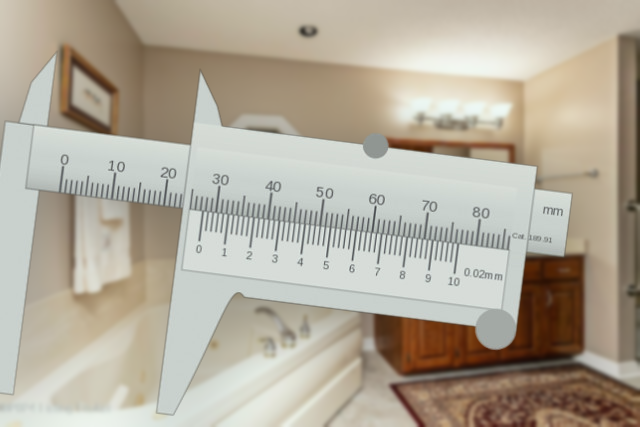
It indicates 27.5 mm
